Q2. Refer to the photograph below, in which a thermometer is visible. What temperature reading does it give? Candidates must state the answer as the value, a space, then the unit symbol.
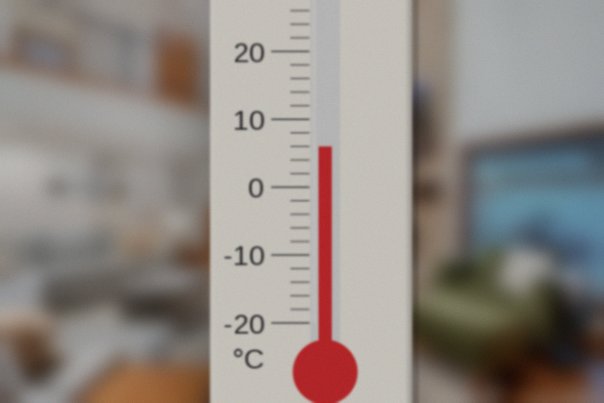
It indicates 6 °C
